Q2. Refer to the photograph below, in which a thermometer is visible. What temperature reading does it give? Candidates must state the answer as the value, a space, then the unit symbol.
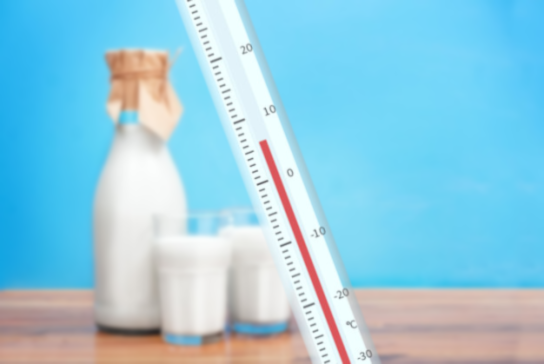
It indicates 6 °C
